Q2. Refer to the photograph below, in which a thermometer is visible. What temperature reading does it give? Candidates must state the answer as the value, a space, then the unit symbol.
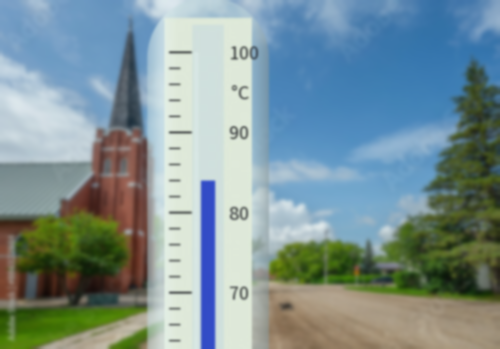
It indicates 84 °C
